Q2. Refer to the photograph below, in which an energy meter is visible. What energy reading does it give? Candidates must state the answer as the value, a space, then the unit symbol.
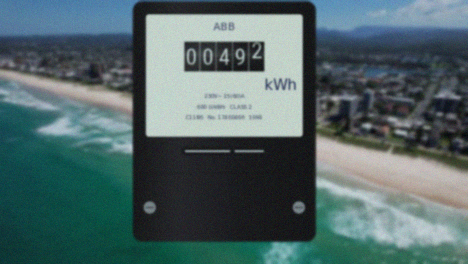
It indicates 492 kWh
